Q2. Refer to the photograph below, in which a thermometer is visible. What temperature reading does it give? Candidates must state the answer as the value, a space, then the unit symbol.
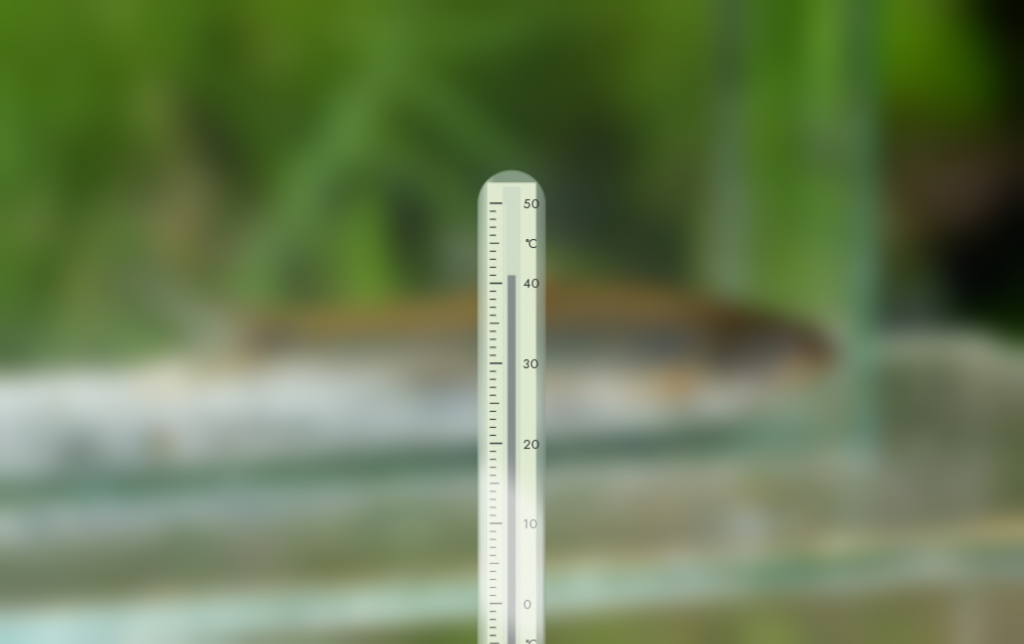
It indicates 41 °C
